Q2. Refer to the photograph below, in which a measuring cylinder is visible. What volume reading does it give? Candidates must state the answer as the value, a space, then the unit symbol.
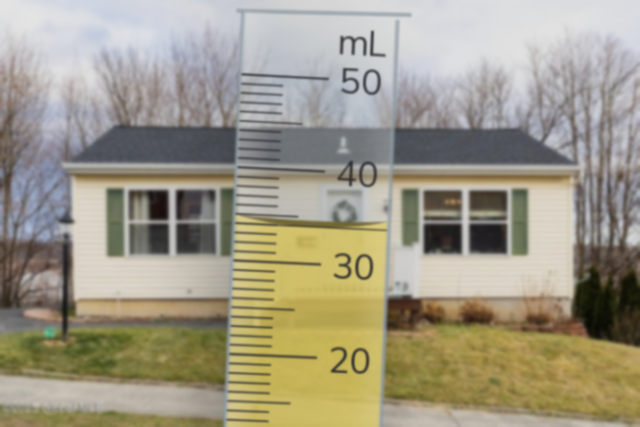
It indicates 34 mL
